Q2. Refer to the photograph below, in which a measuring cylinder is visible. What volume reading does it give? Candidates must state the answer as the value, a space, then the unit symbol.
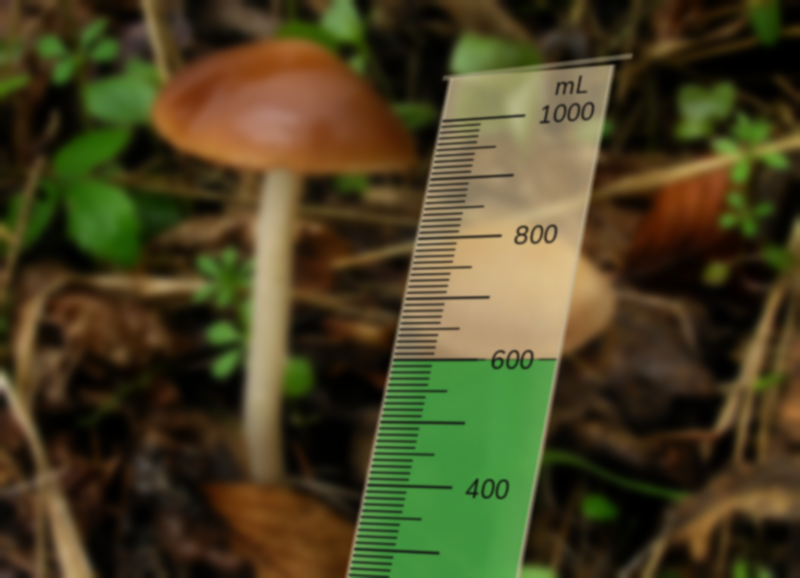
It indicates 600 mL
